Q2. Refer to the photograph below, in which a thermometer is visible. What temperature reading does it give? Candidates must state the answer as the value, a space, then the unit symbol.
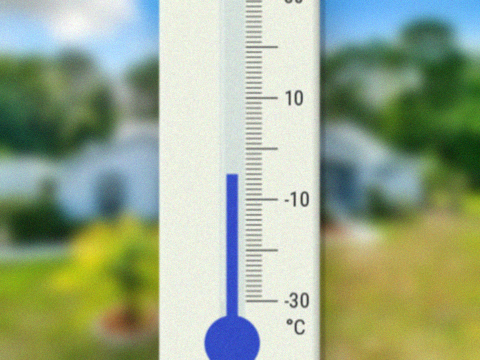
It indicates -5 °C
